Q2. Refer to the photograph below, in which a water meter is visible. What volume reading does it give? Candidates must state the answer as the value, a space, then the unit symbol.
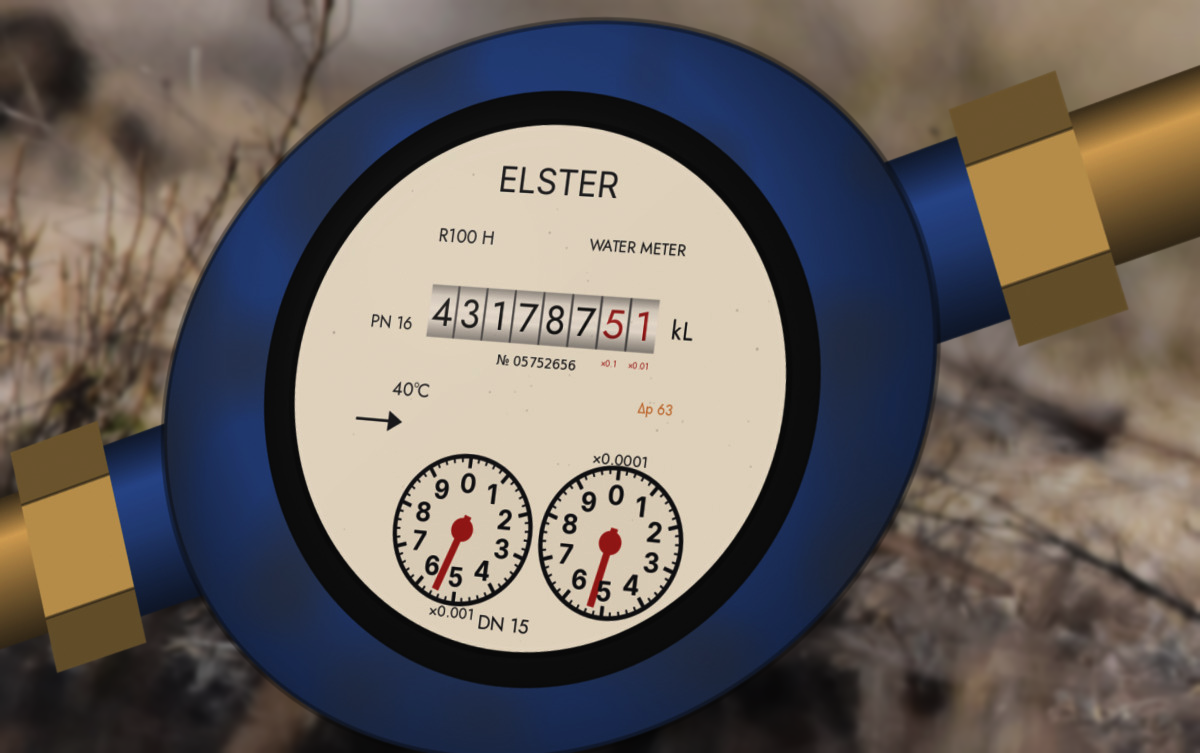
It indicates 431787.5155 kL
